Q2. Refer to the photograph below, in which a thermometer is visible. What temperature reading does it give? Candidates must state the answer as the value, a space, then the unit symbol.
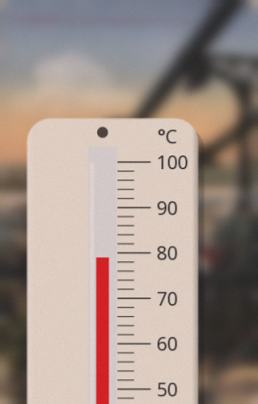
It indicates 79 °C
